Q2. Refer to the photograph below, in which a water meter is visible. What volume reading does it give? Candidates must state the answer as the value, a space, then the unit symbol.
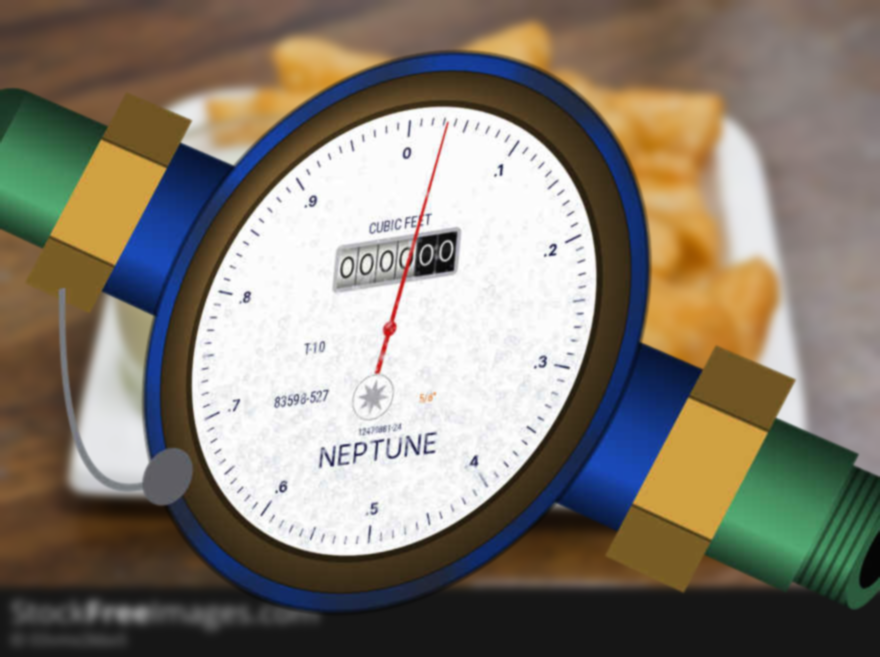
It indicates 0.03 ft³
